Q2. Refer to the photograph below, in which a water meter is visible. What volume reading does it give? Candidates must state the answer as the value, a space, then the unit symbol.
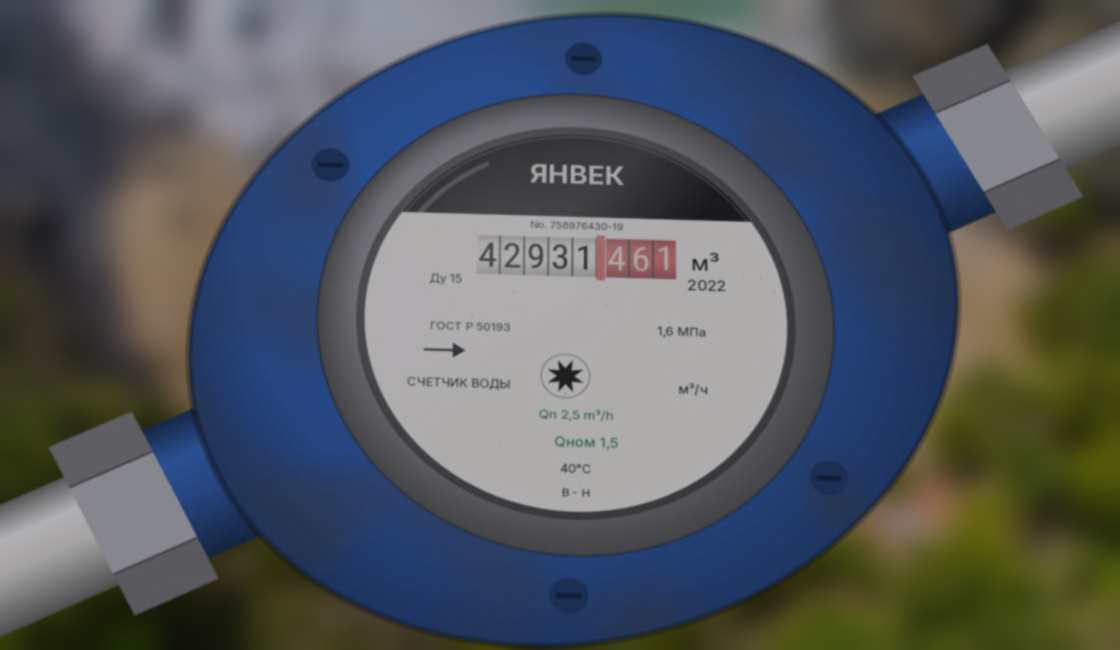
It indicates 42931.461 m³
